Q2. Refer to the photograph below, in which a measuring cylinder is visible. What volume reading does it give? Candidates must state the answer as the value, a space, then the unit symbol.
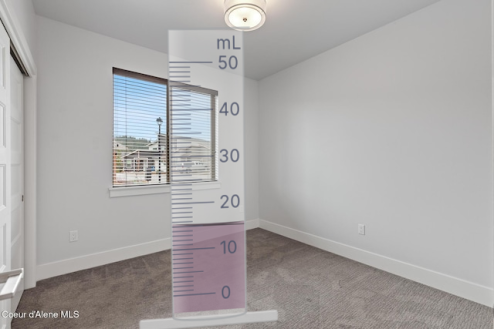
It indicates 15 mL
